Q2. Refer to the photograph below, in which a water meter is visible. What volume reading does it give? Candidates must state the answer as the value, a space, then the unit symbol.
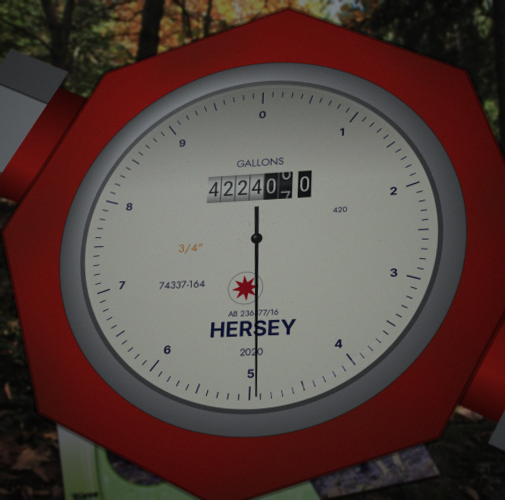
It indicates 4224064.9 gal
